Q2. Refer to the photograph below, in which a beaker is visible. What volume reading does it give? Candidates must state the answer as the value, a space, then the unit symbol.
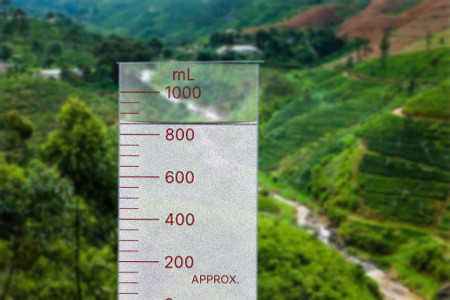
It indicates 850 mL
